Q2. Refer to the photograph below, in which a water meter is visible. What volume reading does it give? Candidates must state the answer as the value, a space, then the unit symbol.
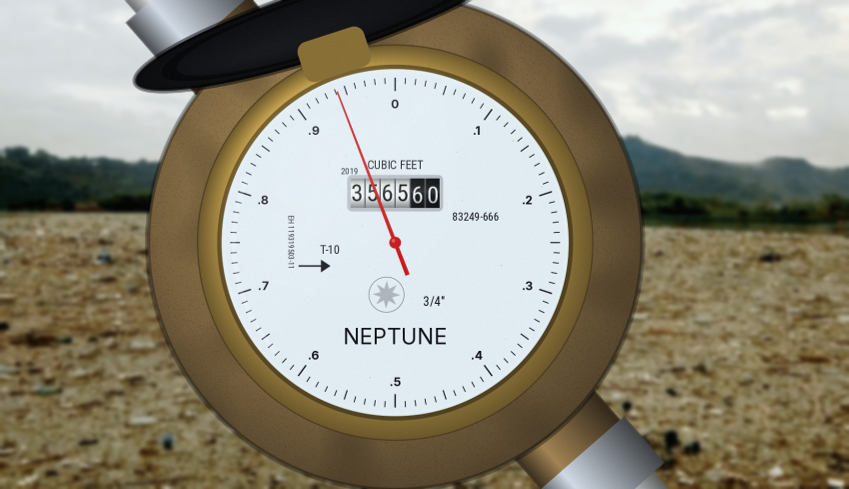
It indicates 356559.94 ft³
